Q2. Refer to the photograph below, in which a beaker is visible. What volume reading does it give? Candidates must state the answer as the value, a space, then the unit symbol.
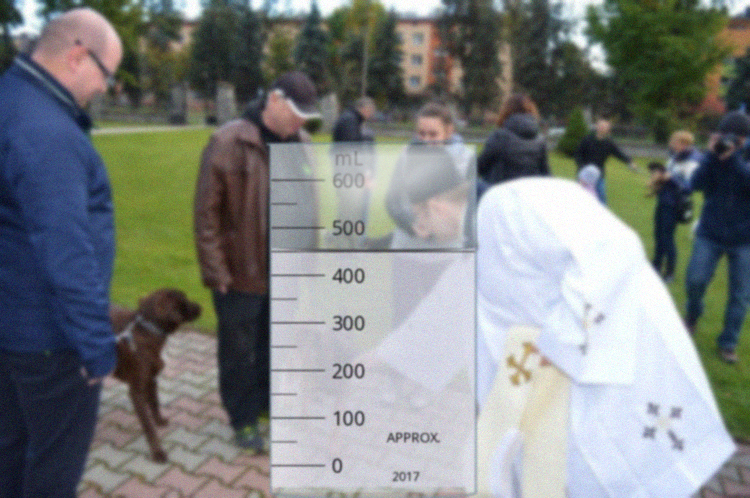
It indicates 450 mL
